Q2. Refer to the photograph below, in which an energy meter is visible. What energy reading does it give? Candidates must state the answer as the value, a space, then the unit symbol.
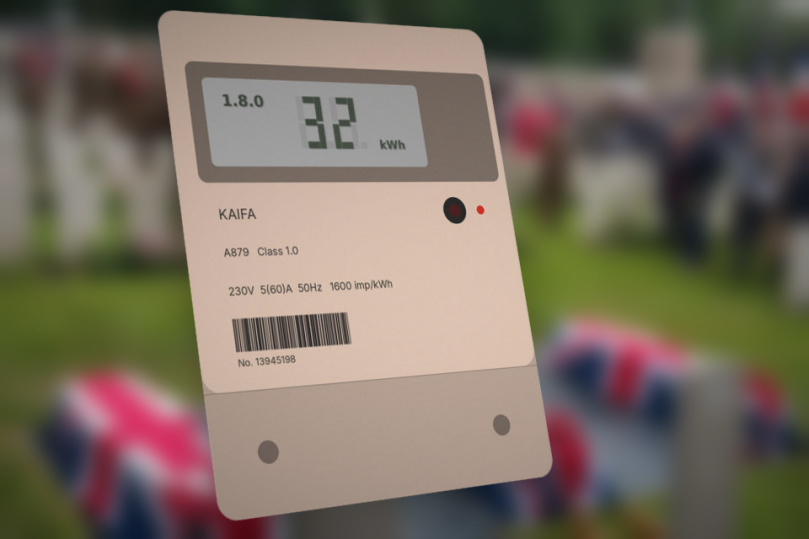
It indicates 32 kWh
